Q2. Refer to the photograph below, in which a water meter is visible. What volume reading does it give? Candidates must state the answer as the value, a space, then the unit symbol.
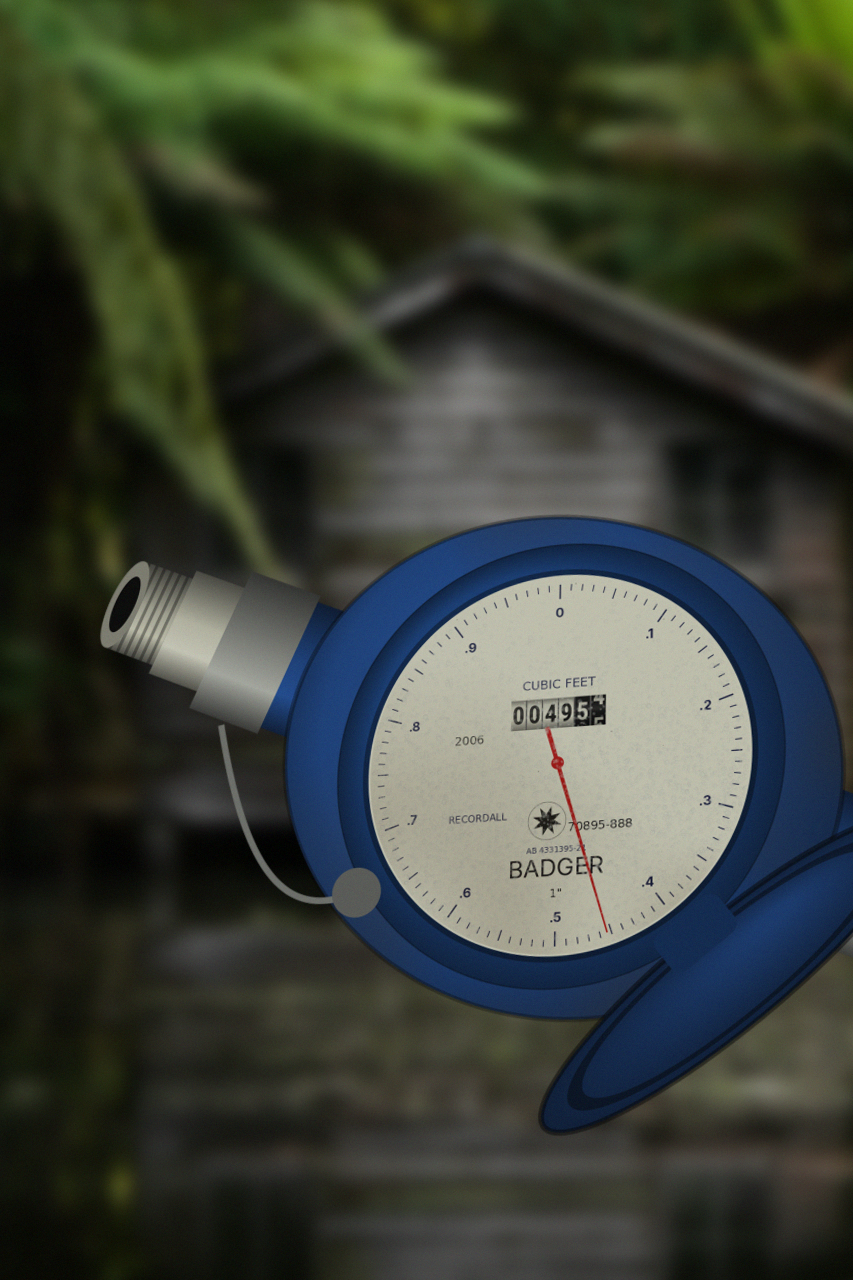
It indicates 4954.45 ft³
